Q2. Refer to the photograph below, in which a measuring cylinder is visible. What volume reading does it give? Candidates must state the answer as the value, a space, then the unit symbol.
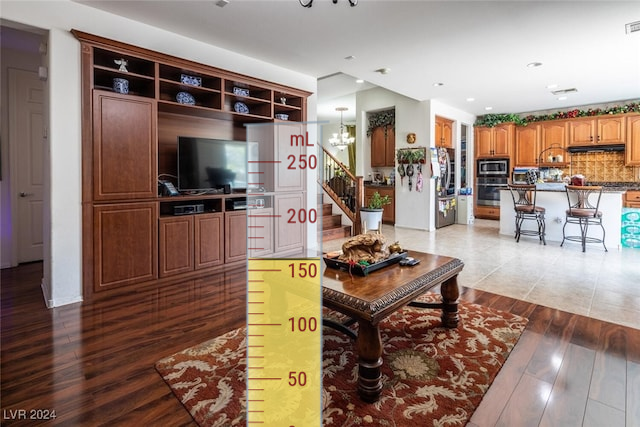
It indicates 160 mL
